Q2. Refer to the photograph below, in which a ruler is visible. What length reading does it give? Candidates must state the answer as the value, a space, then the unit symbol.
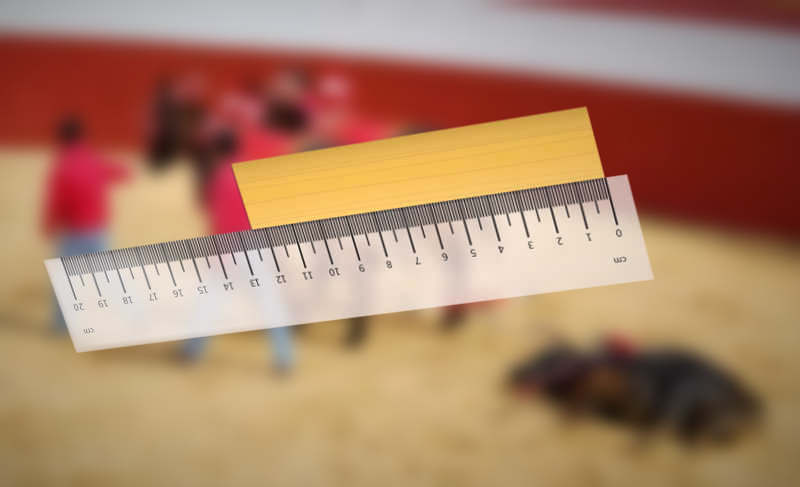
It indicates 12.5 cm
